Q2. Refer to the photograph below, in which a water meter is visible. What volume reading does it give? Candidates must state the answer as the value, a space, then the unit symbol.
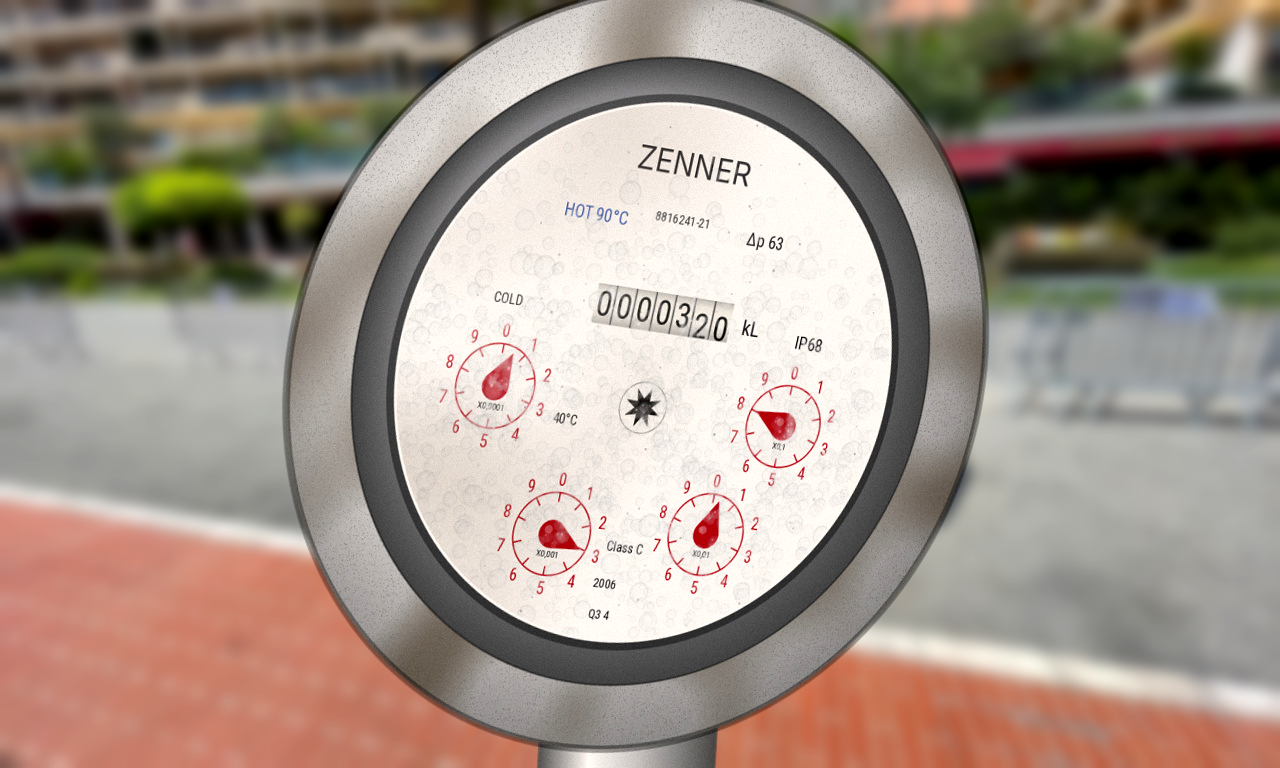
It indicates 319.8030 kL
